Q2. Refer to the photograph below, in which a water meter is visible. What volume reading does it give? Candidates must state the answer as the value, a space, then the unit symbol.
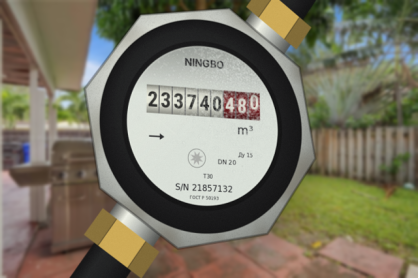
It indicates 233740.480 m³
